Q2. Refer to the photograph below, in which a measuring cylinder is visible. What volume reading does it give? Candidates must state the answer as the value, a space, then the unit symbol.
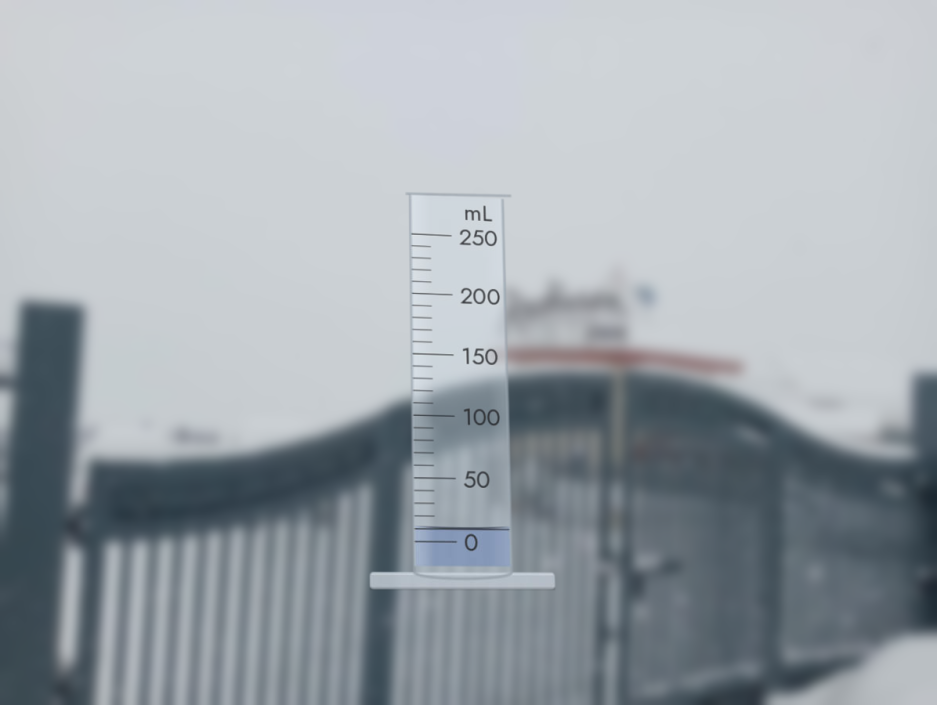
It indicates 10 mL
